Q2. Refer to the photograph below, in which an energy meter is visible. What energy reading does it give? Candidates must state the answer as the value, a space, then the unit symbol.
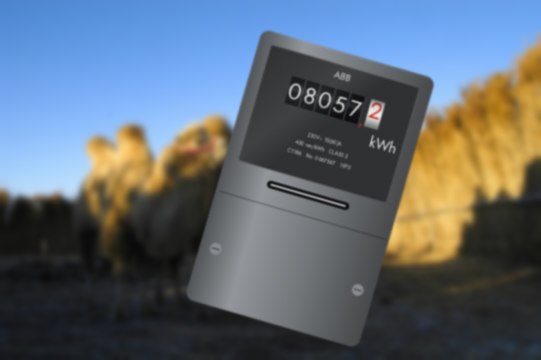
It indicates 8057.2 kWh
